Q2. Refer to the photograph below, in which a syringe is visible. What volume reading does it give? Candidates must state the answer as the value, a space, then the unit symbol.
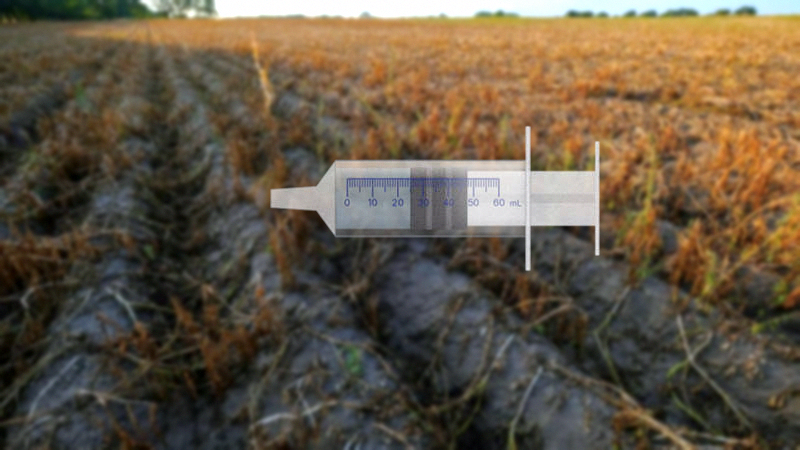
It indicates 25 mL
